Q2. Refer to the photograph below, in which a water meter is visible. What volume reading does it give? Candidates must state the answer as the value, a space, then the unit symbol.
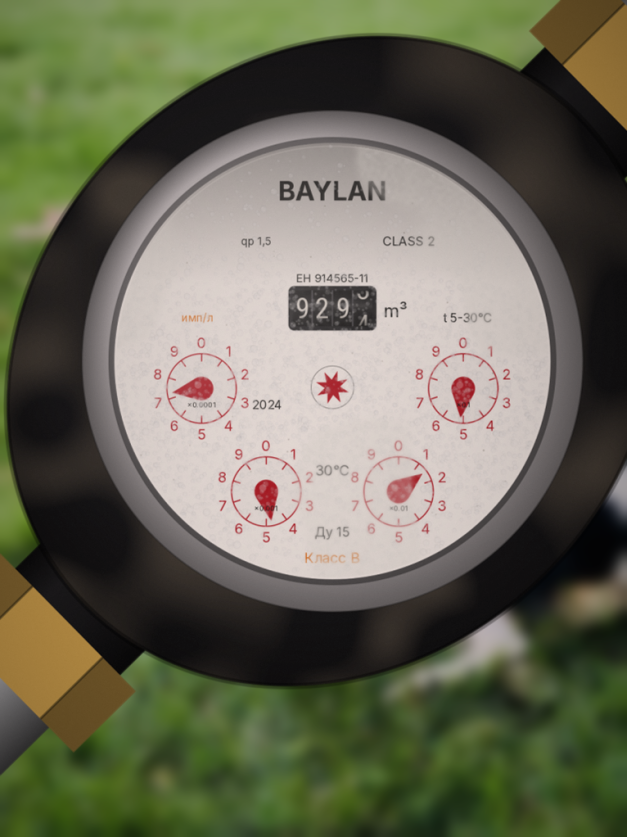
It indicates 9293.5147 m³
